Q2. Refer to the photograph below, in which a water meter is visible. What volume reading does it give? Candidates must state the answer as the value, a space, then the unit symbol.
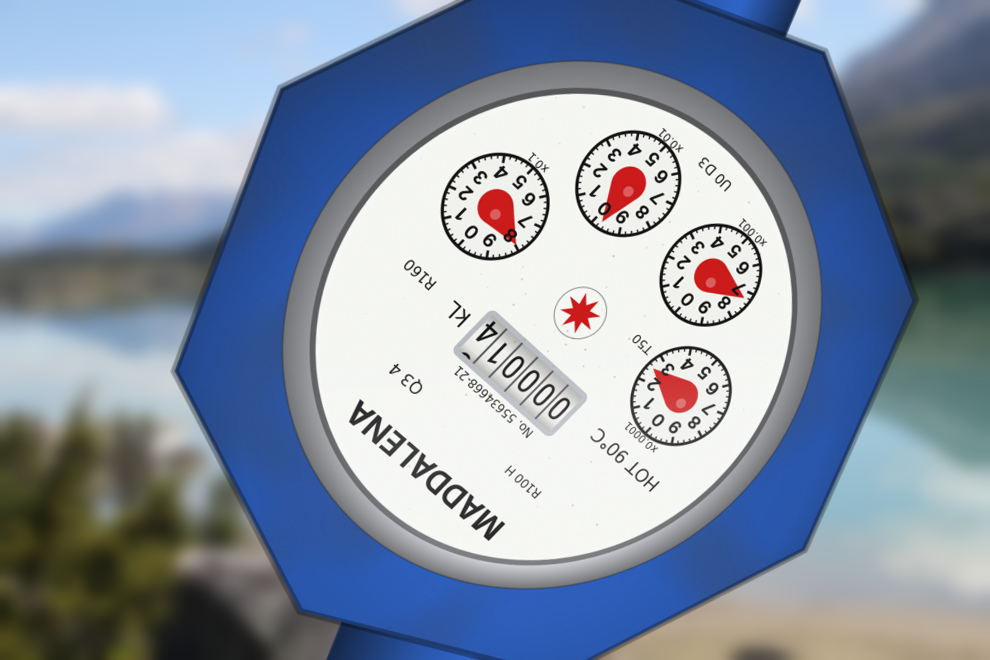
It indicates 13.7972 kL
